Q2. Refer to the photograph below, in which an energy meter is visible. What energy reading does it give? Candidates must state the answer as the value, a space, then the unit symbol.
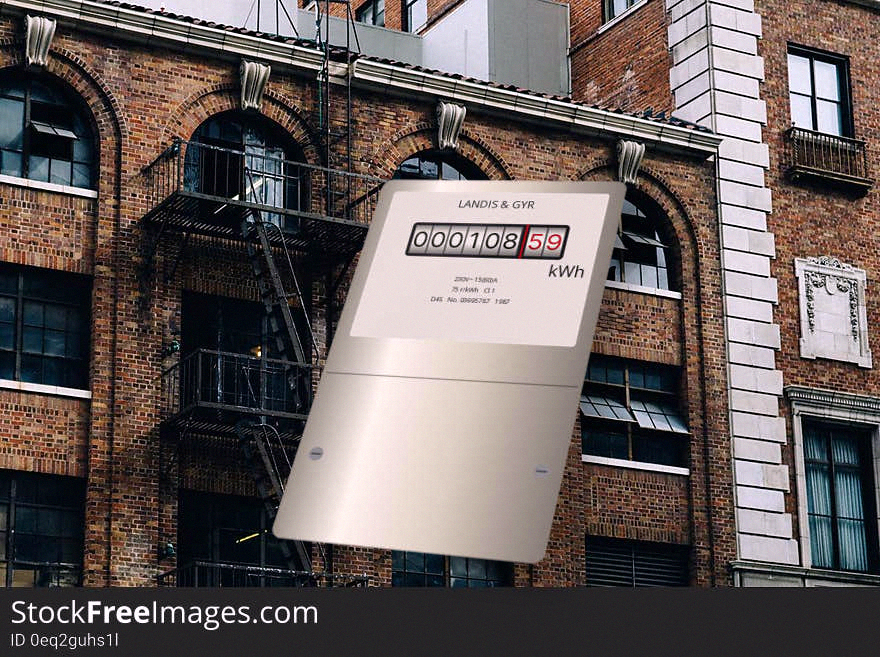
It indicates 108.59 kWh
